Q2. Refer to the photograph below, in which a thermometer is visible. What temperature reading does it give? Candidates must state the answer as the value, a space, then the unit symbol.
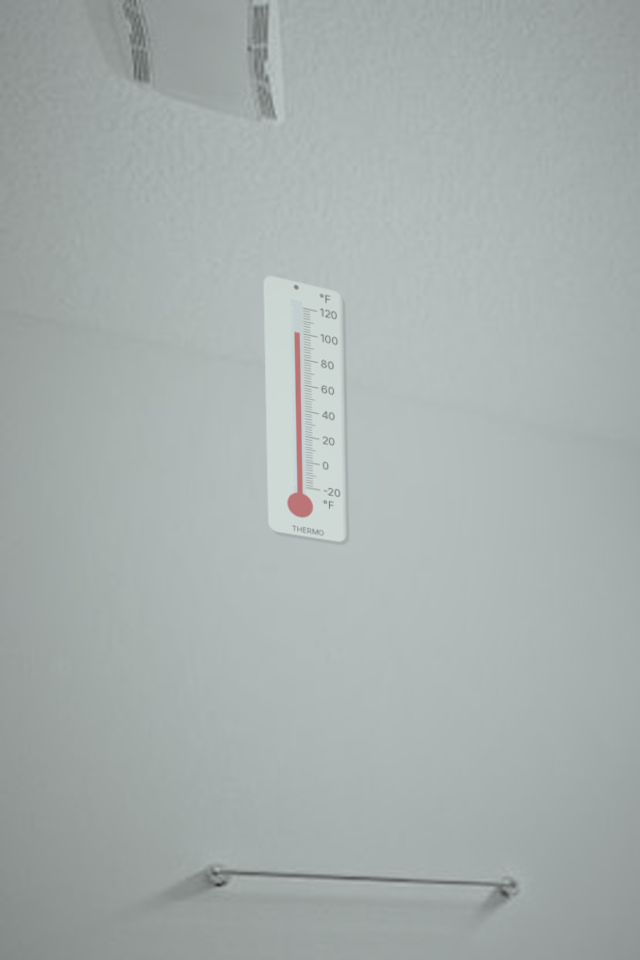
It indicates 100 °F
